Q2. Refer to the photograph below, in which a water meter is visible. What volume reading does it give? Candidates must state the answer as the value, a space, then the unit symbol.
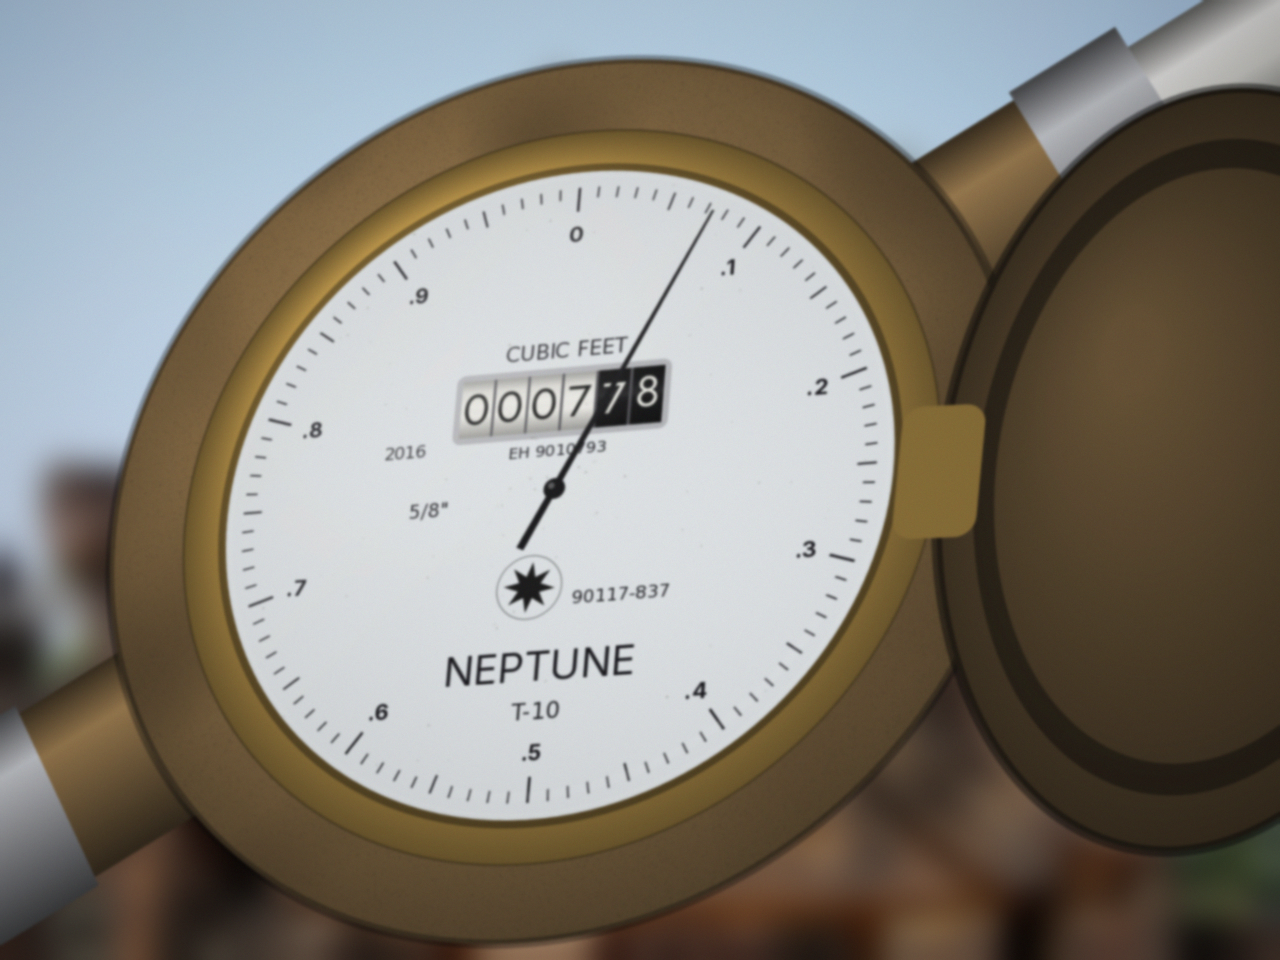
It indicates 778.07 ft³
